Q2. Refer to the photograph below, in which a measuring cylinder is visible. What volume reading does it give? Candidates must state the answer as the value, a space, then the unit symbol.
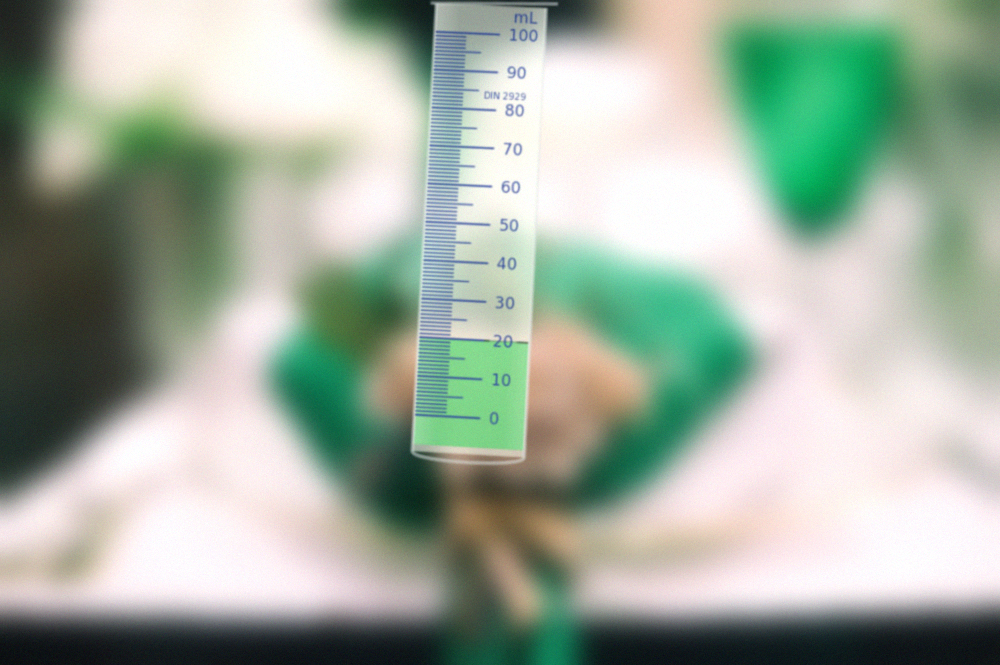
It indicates 20 mL
